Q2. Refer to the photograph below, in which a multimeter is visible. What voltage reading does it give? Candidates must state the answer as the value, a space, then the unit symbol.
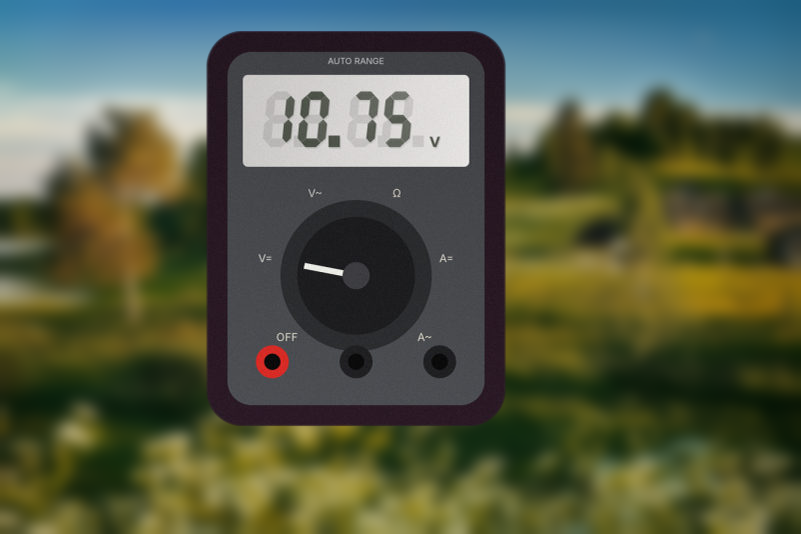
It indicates 10.75 V
